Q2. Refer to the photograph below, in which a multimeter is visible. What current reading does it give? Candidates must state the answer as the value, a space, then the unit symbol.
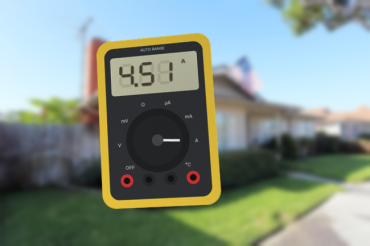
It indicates 4.51 A
